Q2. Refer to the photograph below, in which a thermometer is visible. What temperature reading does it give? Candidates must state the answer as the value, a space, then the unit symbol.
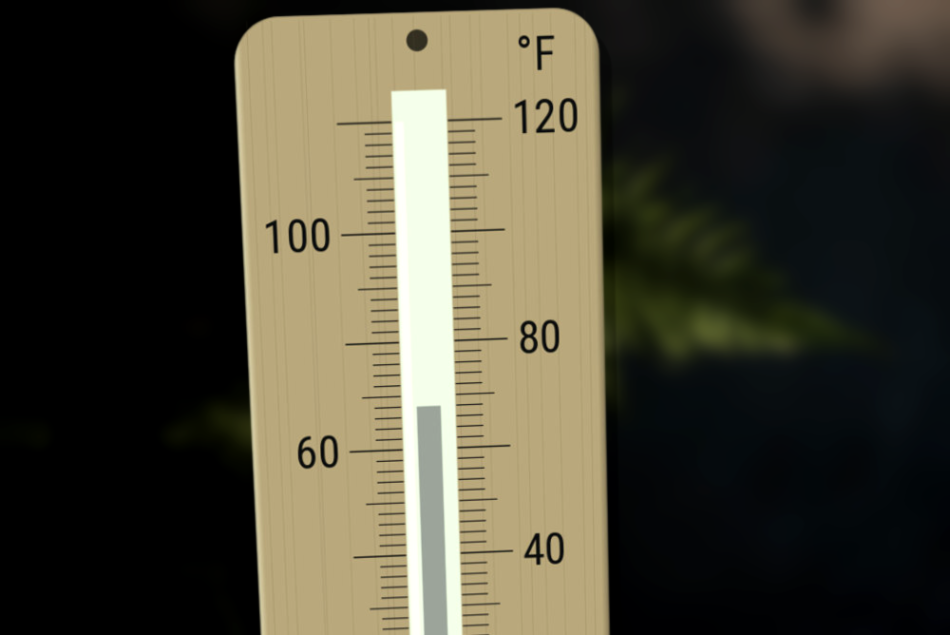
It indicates 68 °F
